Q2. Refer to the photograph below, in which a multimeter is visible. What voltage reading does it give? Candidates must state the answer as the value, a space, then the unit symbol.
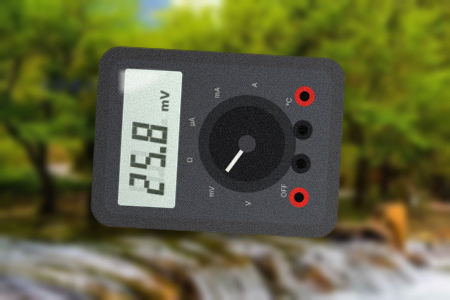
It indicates 25.8 mV
